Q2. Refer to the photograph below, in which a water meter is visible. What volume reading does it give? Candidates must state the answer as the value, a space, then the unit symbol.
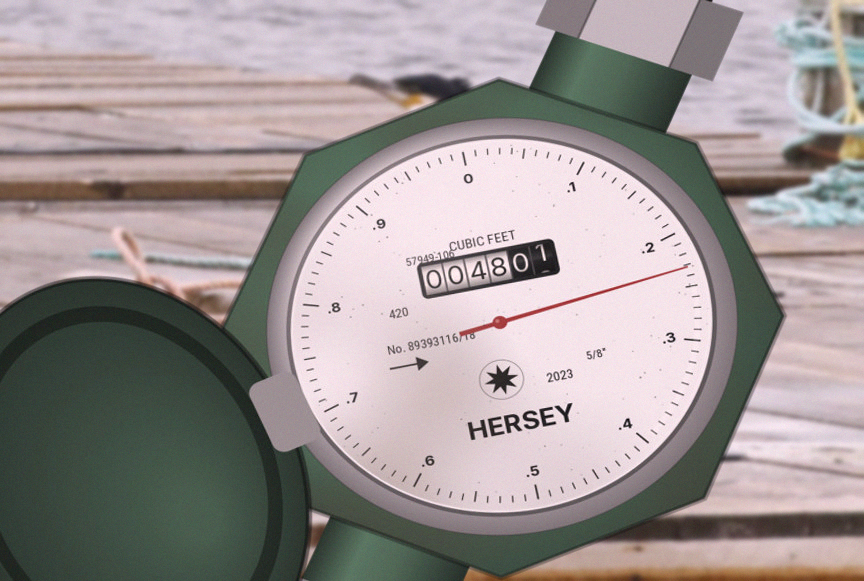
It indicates 4801.23 ft³
